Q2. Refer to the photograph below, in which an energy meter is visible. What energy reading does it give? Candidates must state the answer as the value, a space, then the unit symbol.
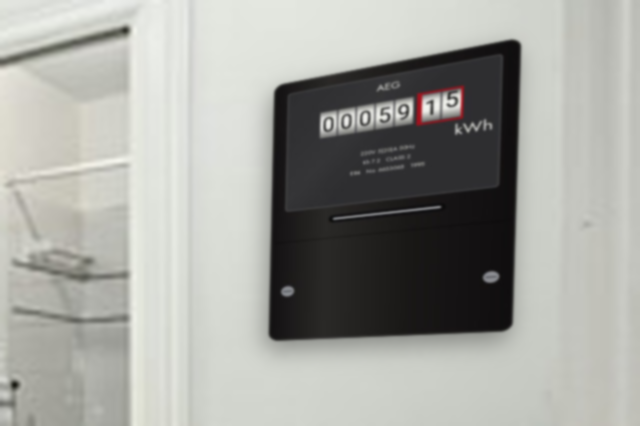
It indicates 59.15 kWh
